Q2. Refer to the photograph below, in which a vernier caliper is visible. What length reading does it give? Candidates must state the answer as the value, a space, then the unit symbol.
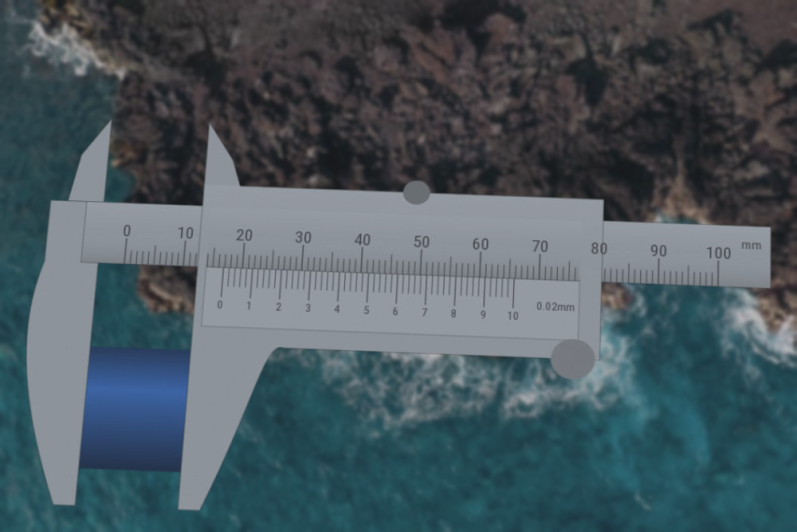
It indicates 16.8 mm
